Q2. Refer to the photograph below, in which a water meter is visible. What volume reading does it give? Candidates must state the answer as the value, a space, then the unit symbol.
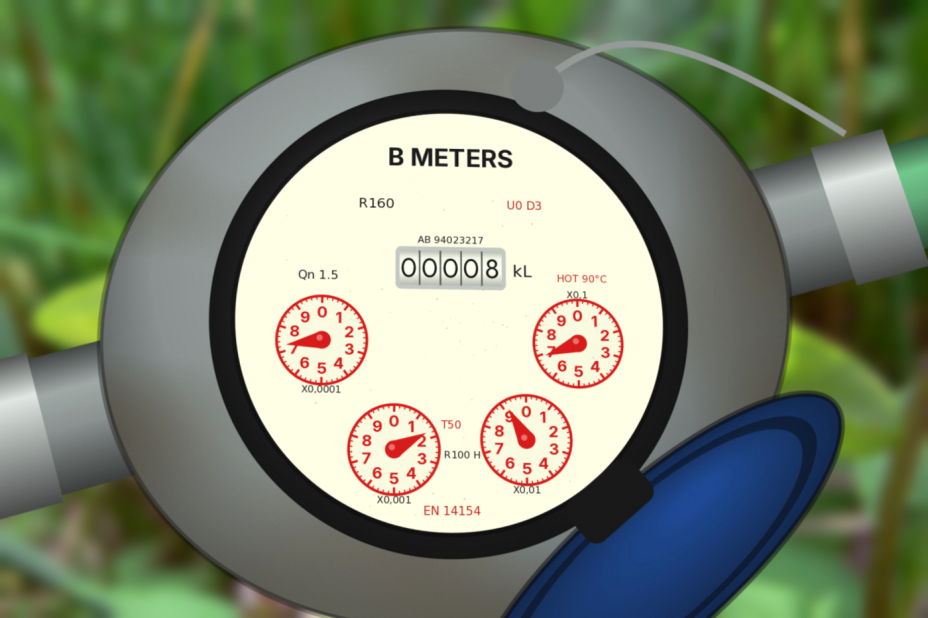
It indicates 8.6917 kL
